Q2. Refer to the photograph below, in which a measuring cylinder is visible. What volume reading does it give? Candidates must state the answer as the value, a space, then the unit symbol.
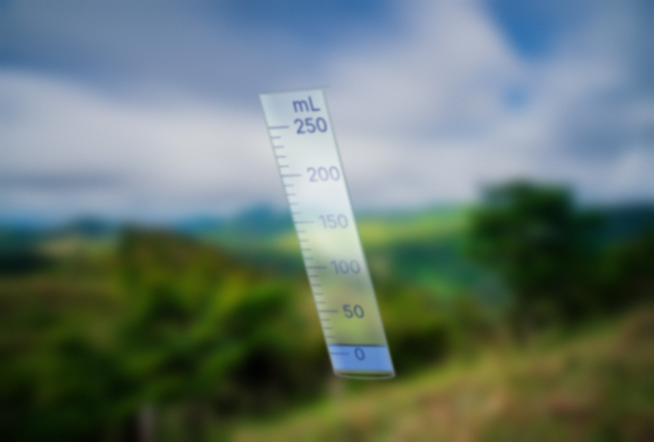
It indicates 10 mL
